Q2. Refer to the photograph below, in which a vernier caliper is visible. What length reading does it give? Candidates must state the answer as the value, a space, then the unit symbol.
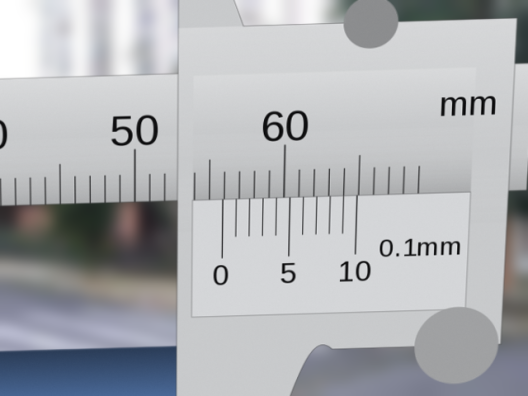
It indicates 55.9 mm
